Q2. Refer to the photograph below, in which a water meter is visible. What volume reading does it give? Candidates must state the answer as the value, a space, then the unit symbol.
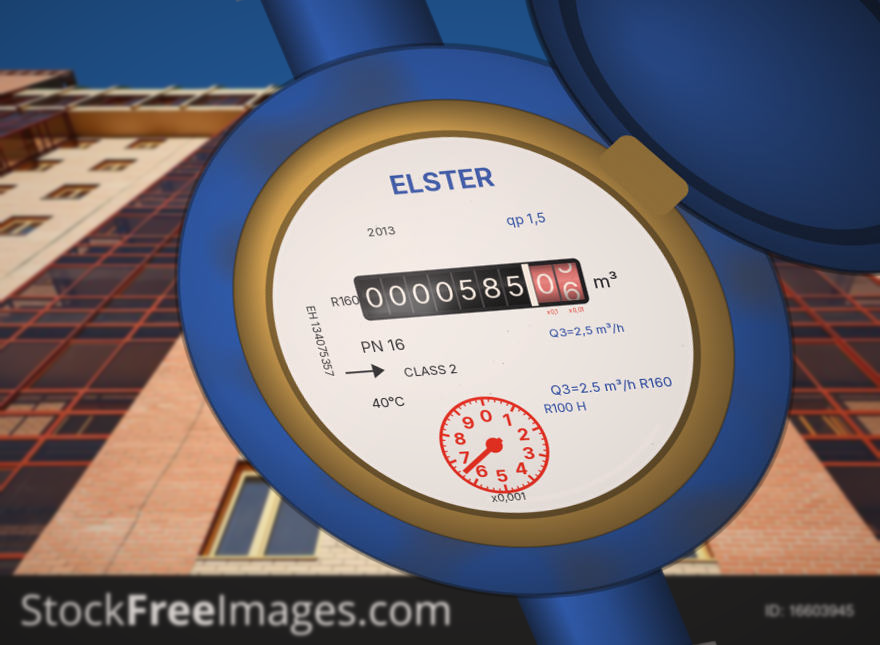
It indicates 585.056 m³
